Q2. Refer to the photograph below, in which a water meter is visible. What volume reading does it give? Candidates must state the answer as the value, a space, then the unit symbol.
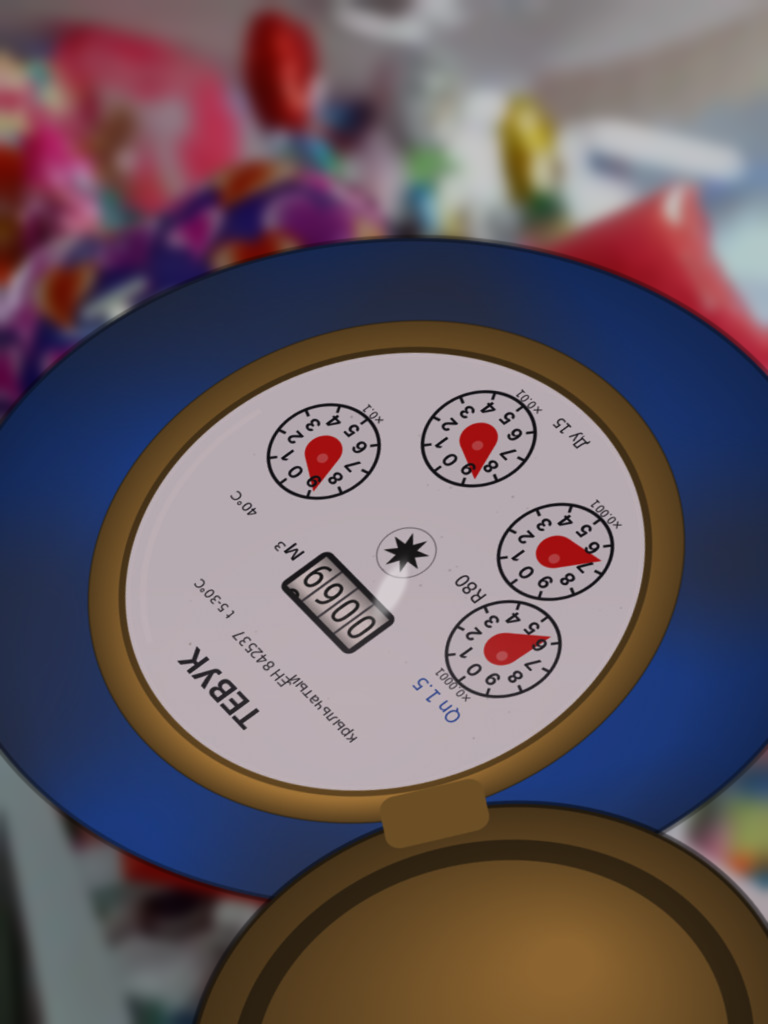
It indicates 68.8865 m³
